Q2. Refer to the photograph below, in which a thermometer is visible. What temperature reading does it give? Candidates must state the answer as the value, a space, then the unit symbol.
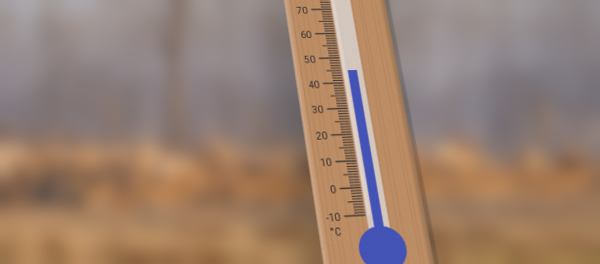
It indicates 45 °C
